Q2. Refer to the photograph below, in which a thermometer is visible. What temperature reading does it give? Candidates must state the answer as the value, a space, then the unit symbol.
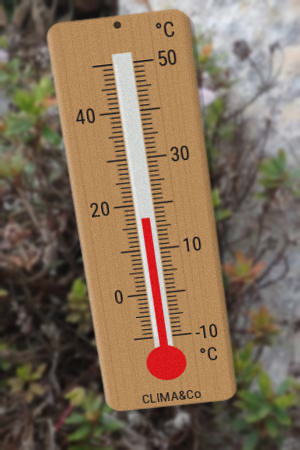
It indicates 17 °C
